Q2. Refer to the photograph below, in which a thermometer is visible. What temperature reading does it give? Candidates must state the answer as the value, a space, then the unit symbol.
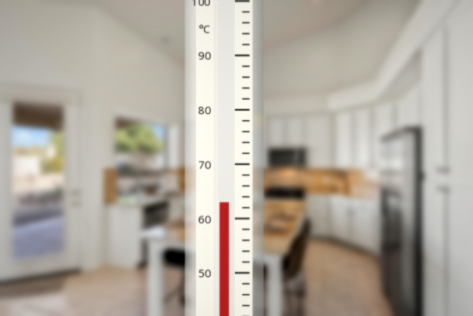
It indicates 63 °C
